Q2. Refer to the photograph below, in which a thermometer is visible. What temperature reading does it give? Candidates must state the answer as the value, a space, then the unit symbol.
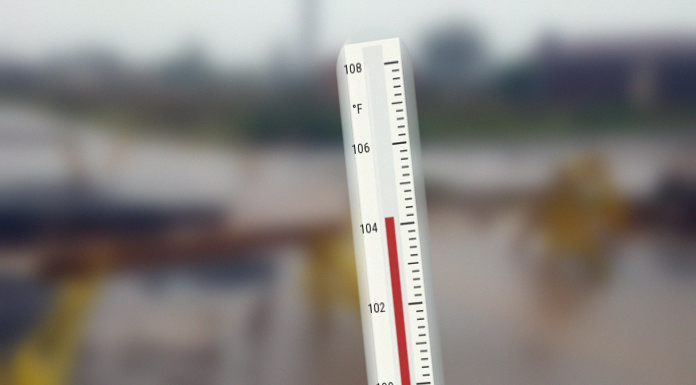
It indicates 104.2 °F
